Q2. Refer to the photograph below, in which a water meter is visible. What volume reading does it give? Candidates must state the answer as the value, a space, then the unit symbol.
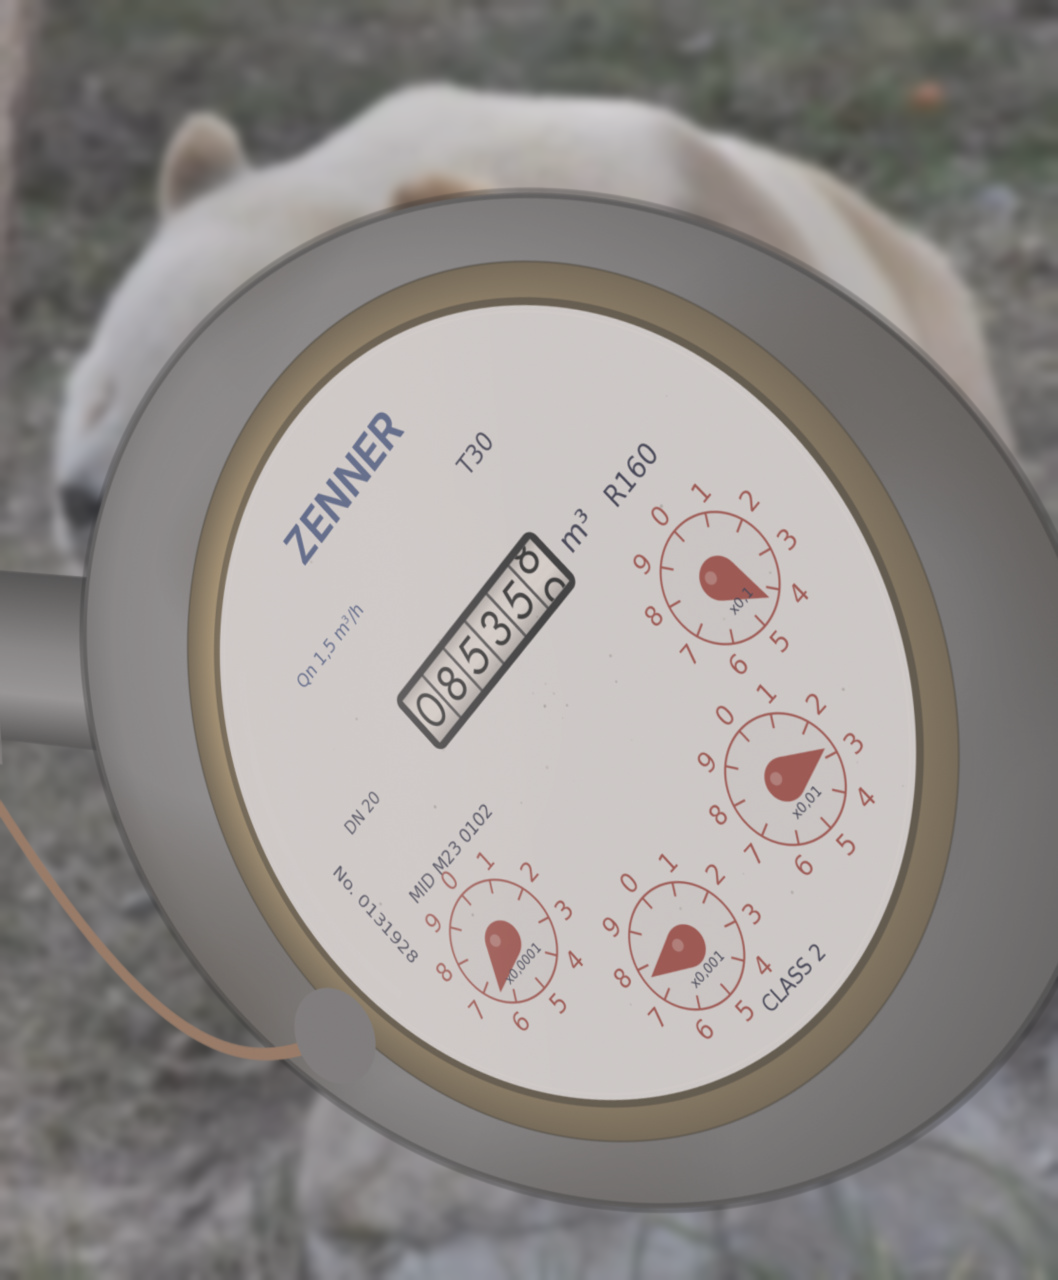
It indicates 85358.4276 m³
